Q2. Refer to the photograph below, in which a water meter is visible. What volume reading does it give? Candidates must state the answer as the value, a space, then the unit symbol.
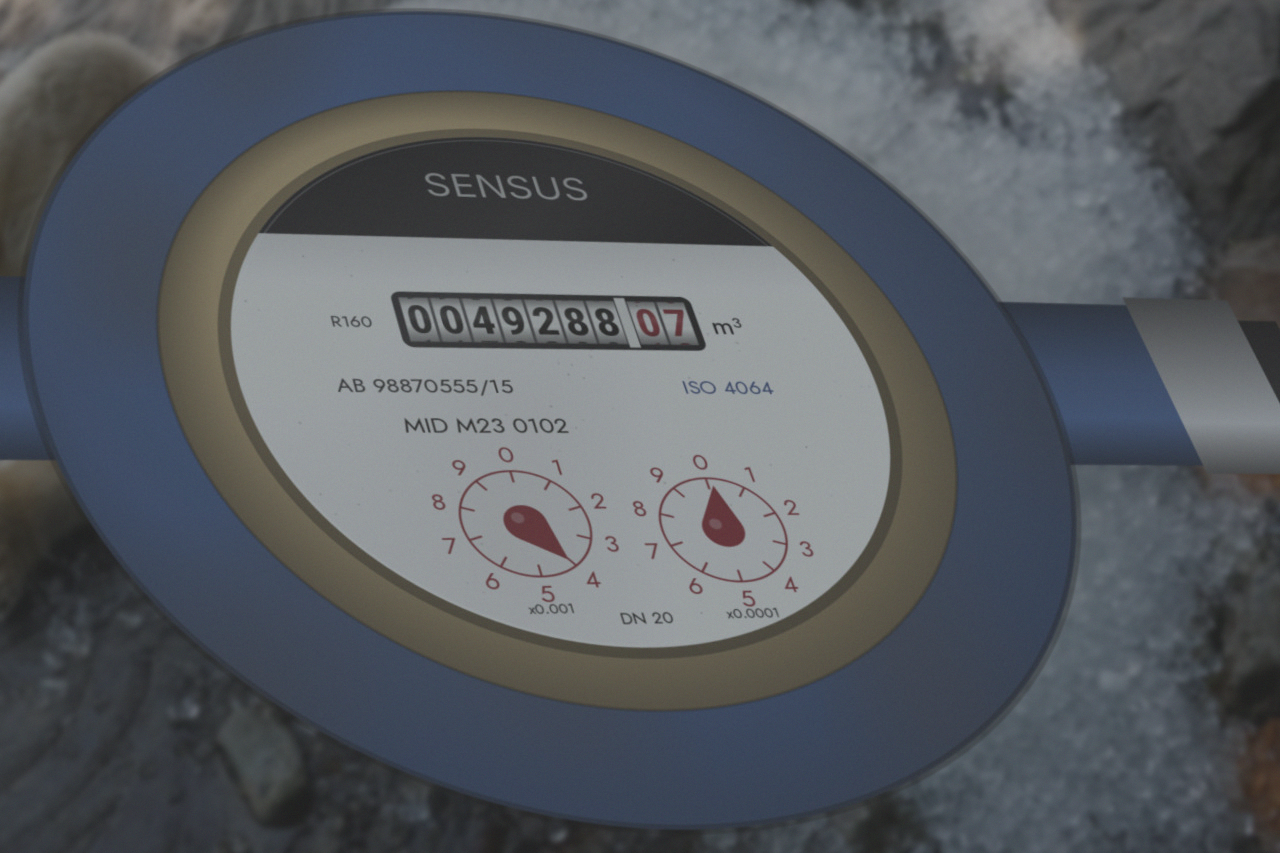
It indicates 49288.0740 m³
